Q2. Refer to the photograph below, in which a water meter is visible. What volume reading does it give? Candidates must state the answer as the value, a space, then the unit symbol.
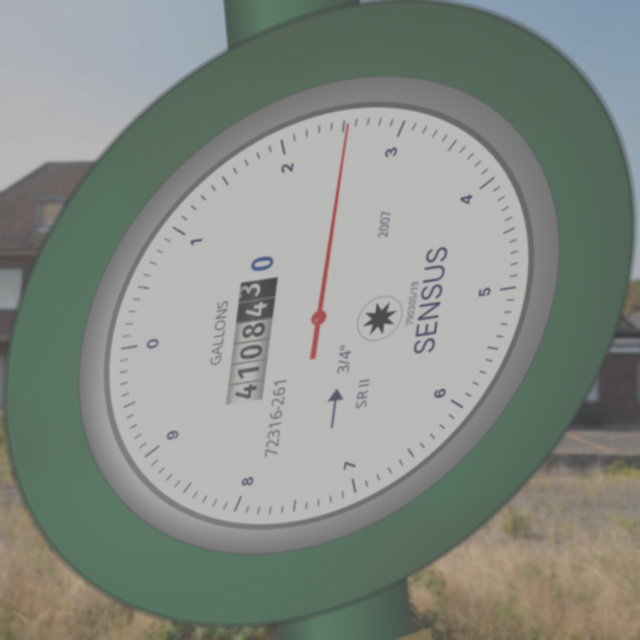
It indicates 4108432.5 gal
